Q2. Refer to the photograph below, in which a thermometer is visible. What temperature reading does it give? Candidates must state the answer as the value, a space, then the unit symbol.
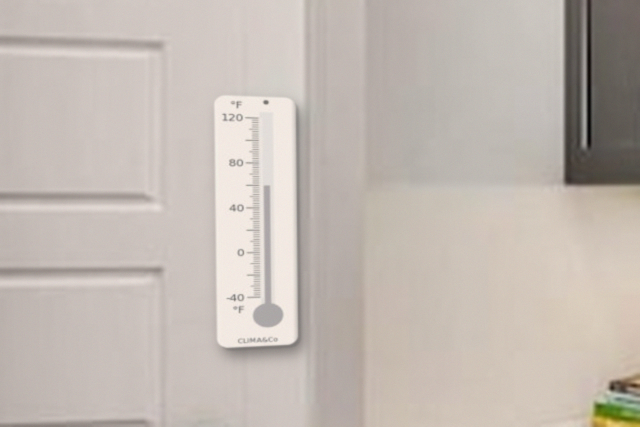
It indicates 60 °F
